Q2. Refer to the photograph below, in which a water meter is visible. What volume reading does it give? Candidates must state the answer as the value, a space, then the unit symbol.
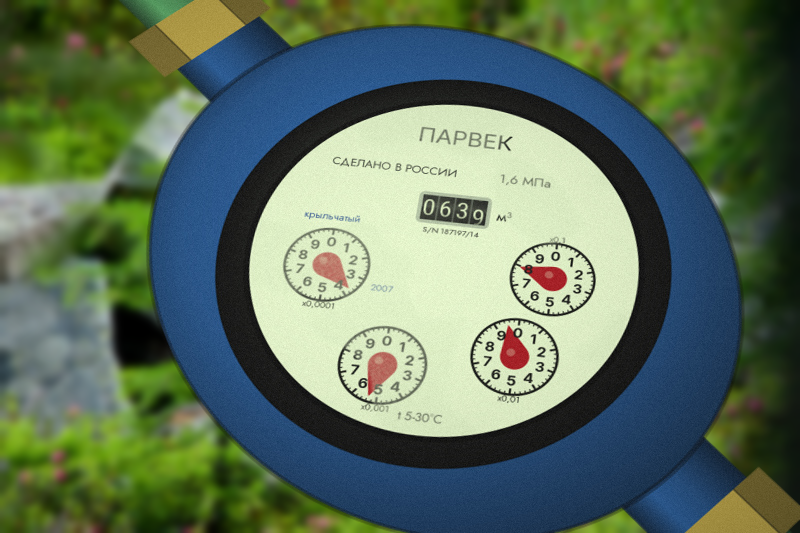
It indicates 638.7953 m³
